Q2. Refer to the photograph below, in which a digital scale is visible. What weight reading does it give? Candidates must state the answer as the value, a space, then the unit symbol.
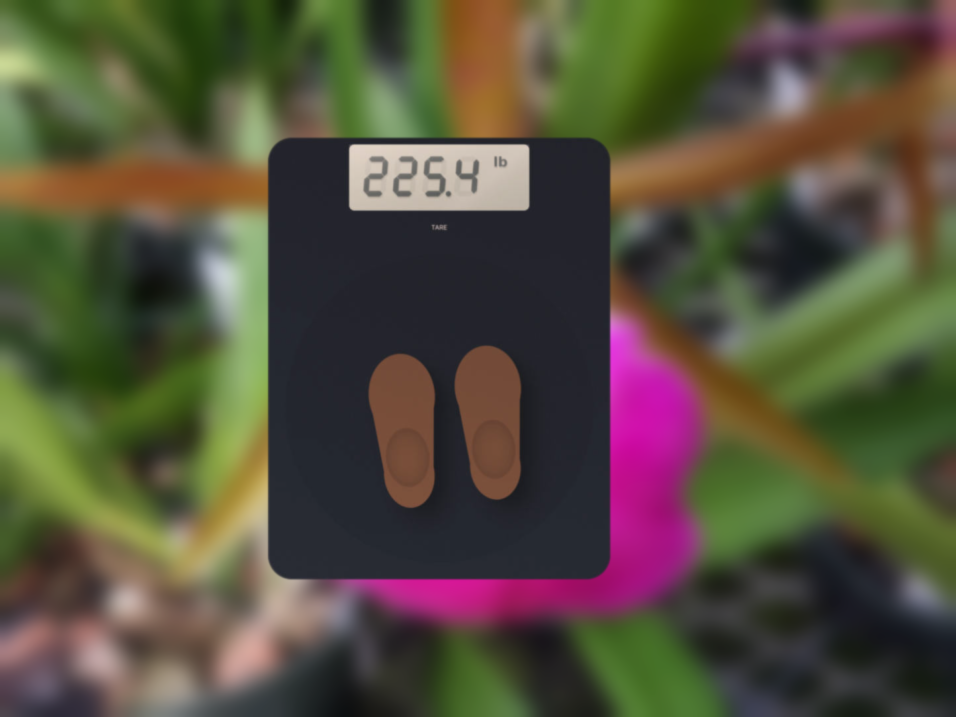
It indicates 225.4 lb
